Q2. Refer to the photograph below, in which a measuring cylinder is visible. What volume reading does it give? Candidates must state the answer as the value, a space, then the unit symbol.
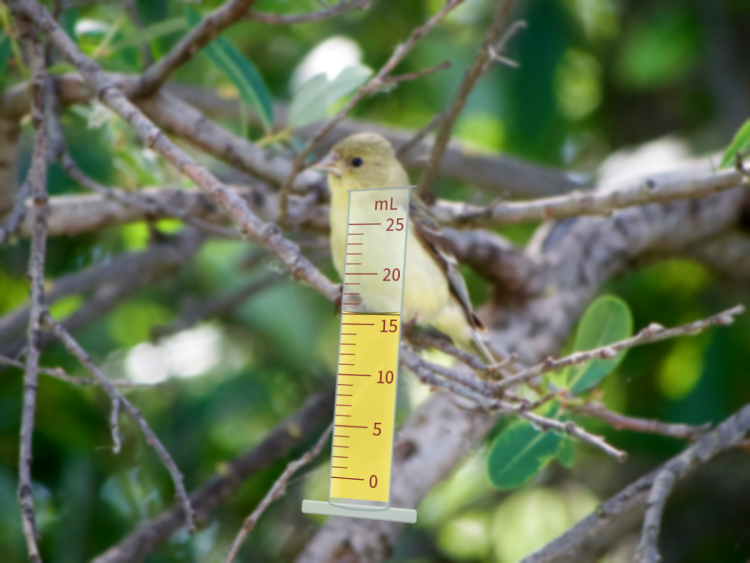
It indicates 16 mL
